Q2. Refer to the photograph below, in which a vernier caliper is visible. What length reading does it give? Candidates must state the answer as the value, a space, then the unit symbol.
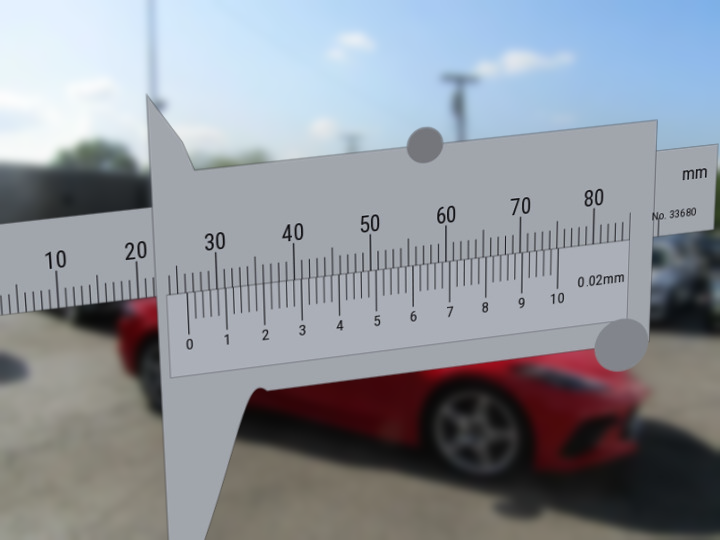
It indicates 26.2 mm
